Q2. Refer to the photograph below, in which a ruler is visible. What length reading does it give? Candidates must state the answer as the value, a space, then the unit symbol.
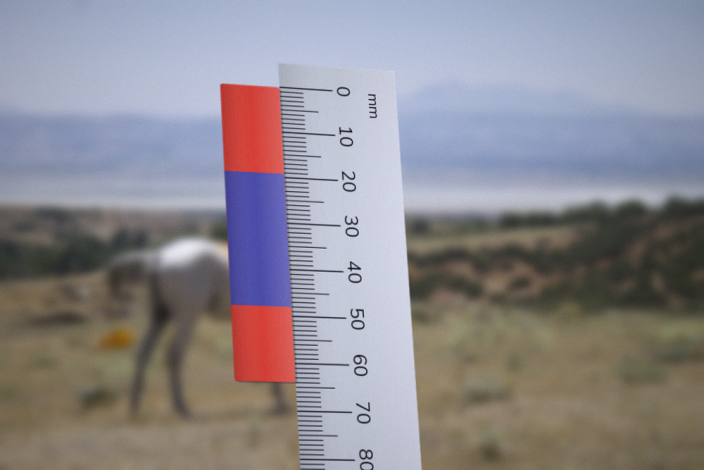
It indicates 64 mm
